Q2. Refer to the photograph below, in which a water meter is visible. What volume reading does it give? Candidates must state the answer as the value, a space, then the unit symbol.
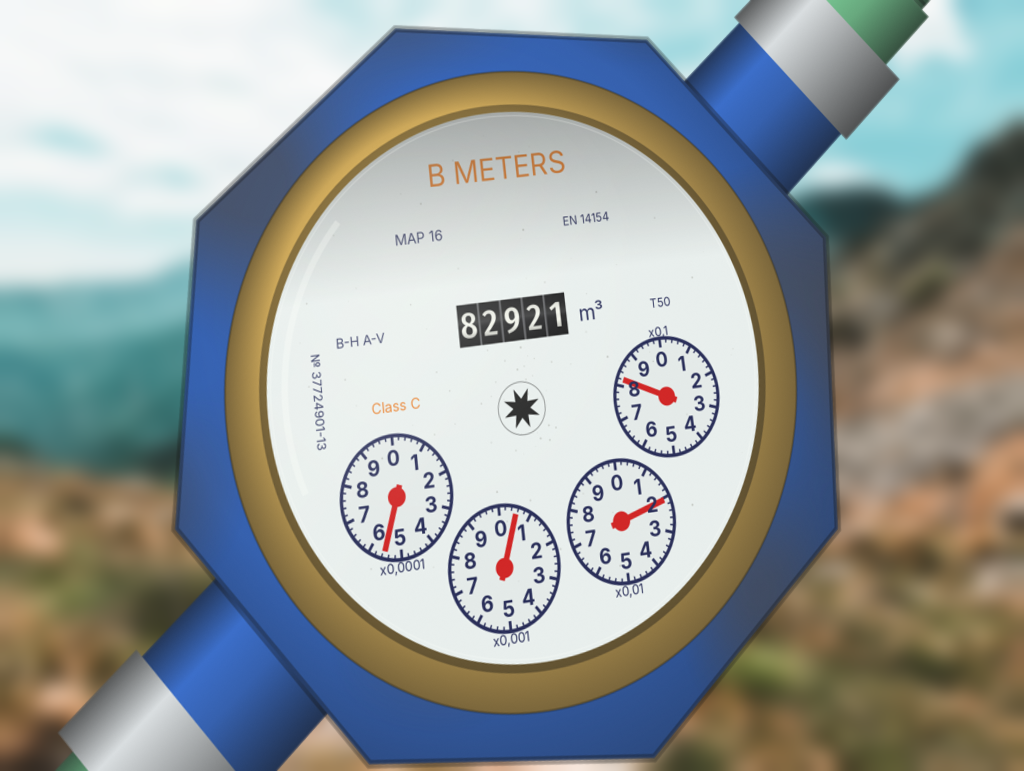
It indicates 82921.8205 m³
